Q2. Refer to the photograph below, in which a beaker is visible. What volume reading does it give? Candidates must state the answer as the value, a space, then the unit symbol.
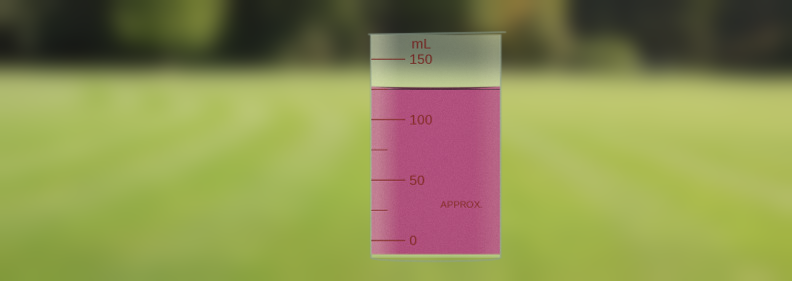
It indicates 125 mL
